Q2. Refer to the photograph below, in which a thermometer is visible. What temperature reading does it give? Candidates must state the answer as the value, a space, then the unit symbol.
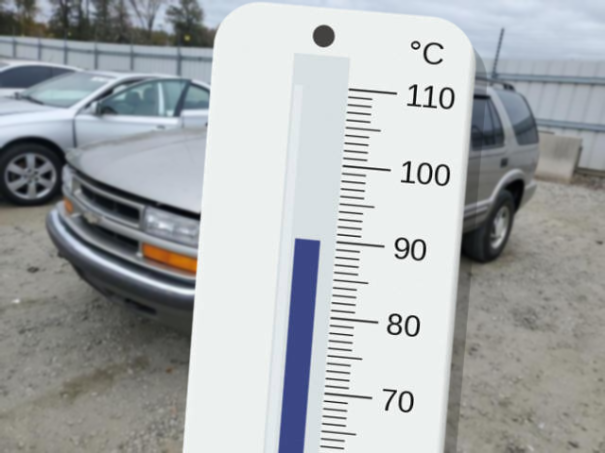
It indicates 90 °C
